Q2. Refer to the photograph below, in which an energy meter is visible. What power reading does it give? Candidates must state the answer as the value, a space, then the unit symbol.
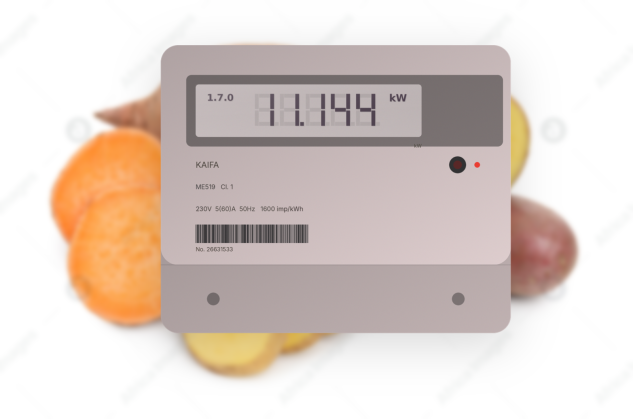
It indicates 11.144 kW
